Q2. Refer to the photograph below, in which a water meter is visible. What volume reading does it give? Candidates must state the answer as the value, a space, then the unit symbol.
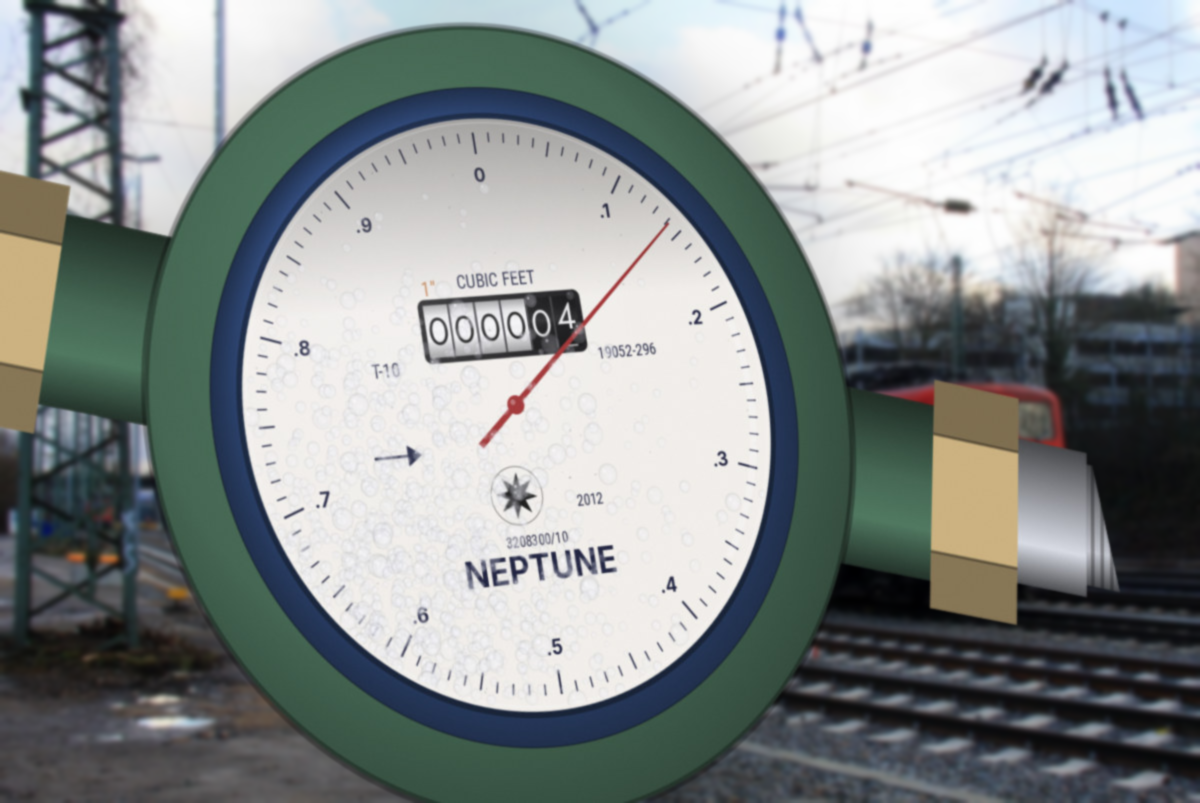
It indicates 4.14 ft³
